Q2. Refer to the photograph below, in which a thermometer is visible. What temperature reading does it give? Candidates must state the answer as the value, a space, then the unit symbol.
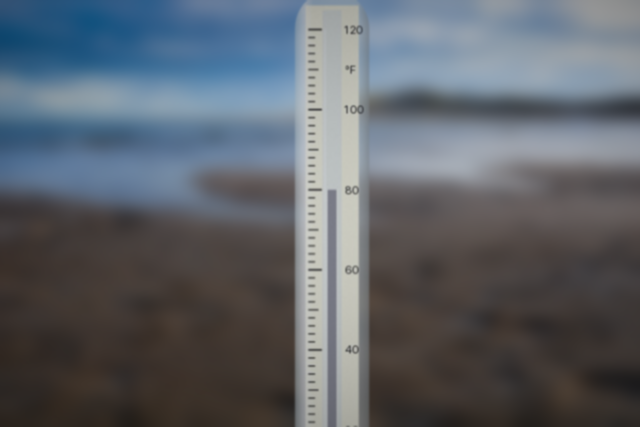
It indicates 80 °F
